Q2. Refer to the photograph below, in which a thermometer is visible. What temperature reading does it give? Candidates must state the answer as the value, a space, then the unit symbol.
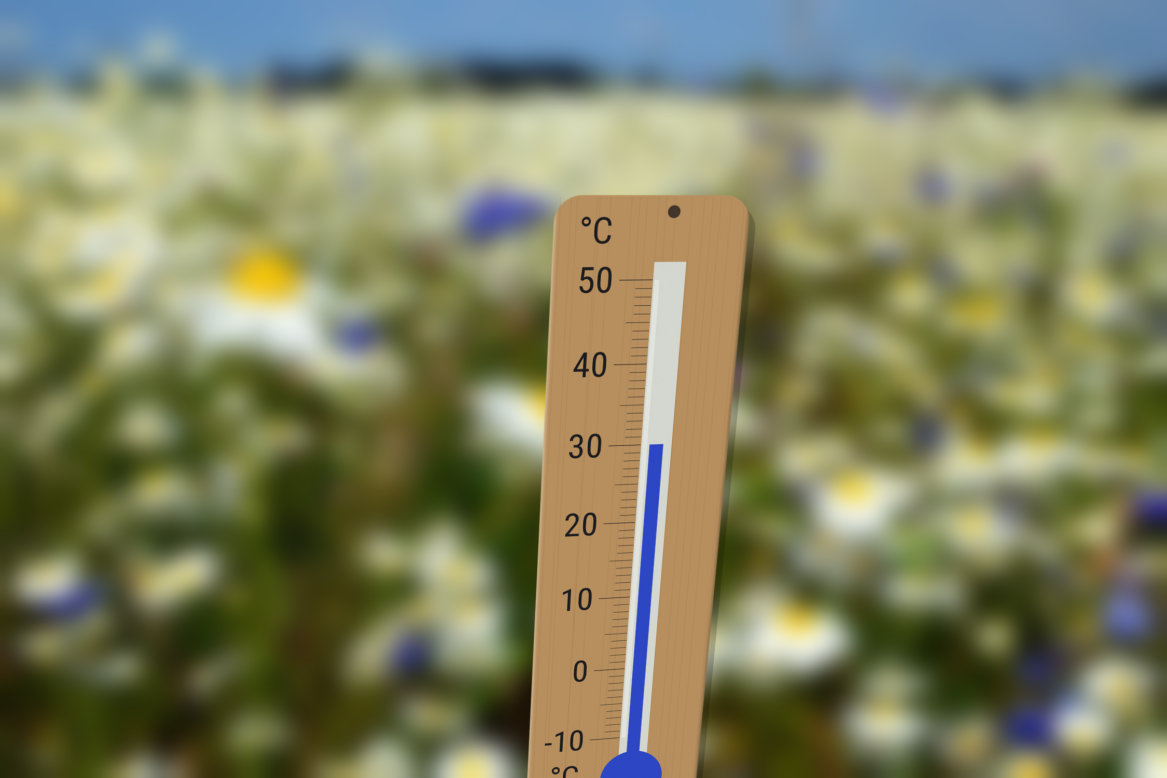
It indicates 30 °C
